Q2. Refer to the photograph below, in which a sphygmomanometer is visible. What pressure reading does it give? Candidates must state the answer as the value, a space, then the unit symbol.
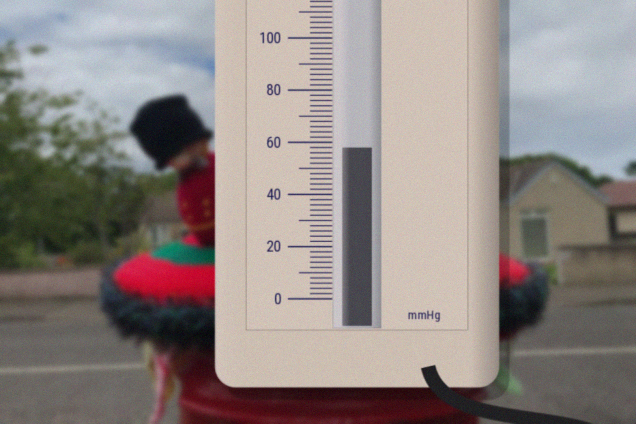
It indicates 58 mmHg
